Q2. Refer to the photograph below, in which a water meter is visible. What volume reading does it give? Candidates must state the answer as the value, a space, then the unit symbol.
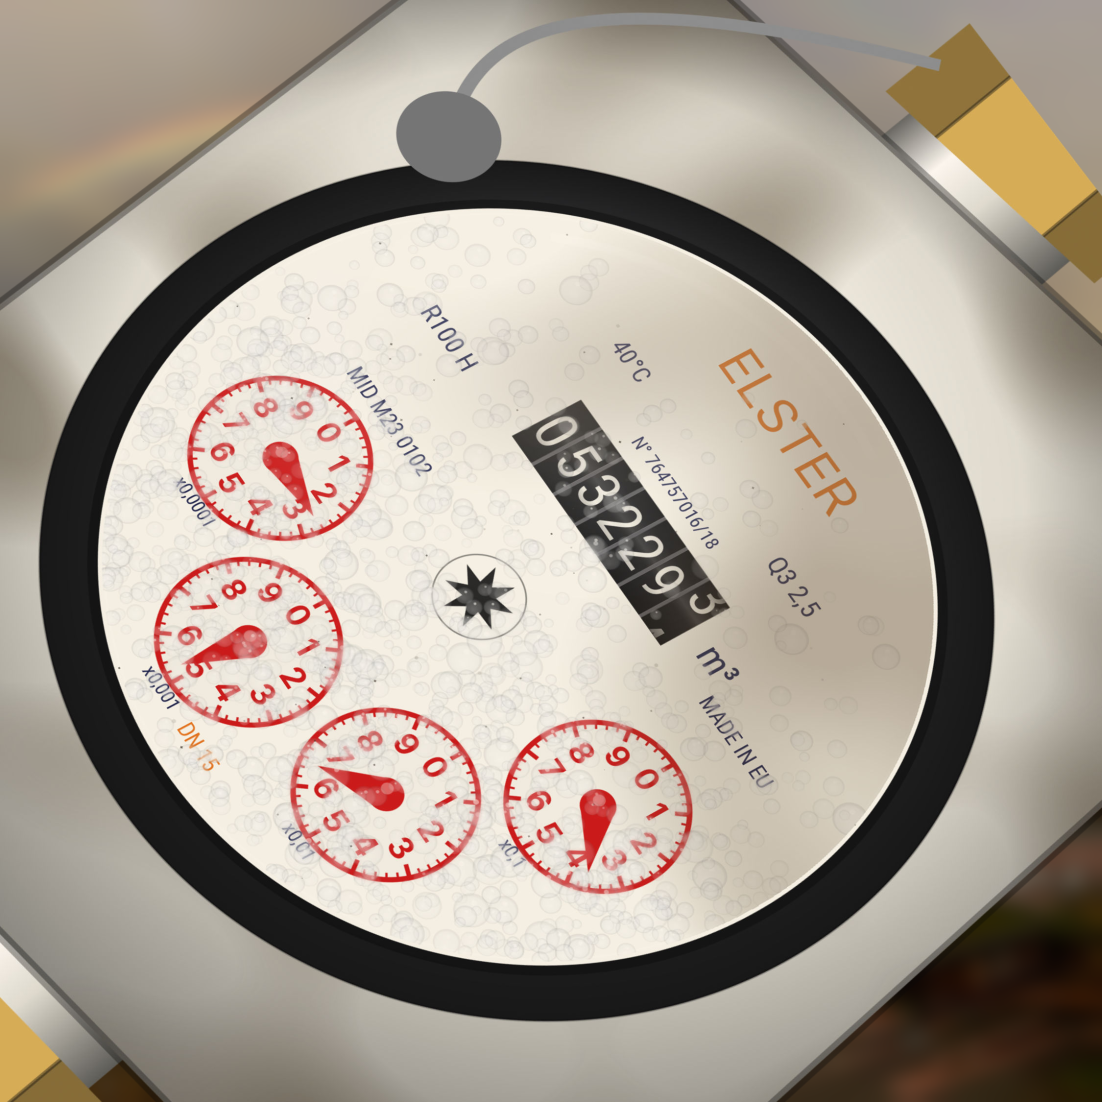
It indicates 532293.3652 m³
